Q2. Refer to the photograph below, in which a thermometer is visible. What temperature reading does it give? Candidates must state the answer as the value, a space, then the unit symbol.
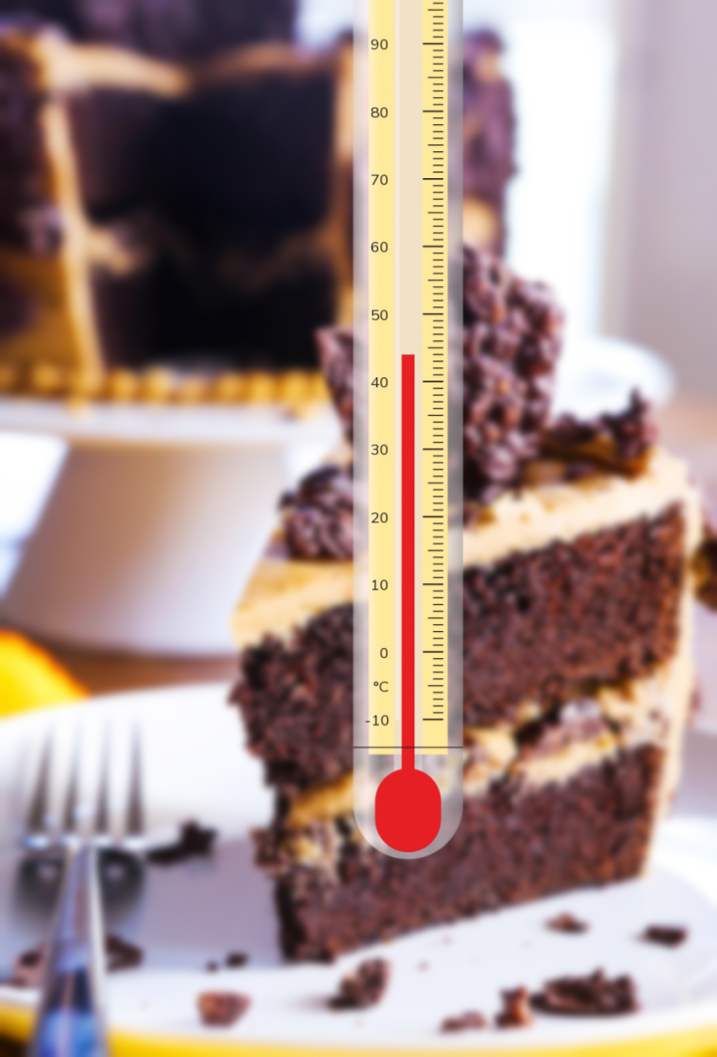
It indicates 44 °C
